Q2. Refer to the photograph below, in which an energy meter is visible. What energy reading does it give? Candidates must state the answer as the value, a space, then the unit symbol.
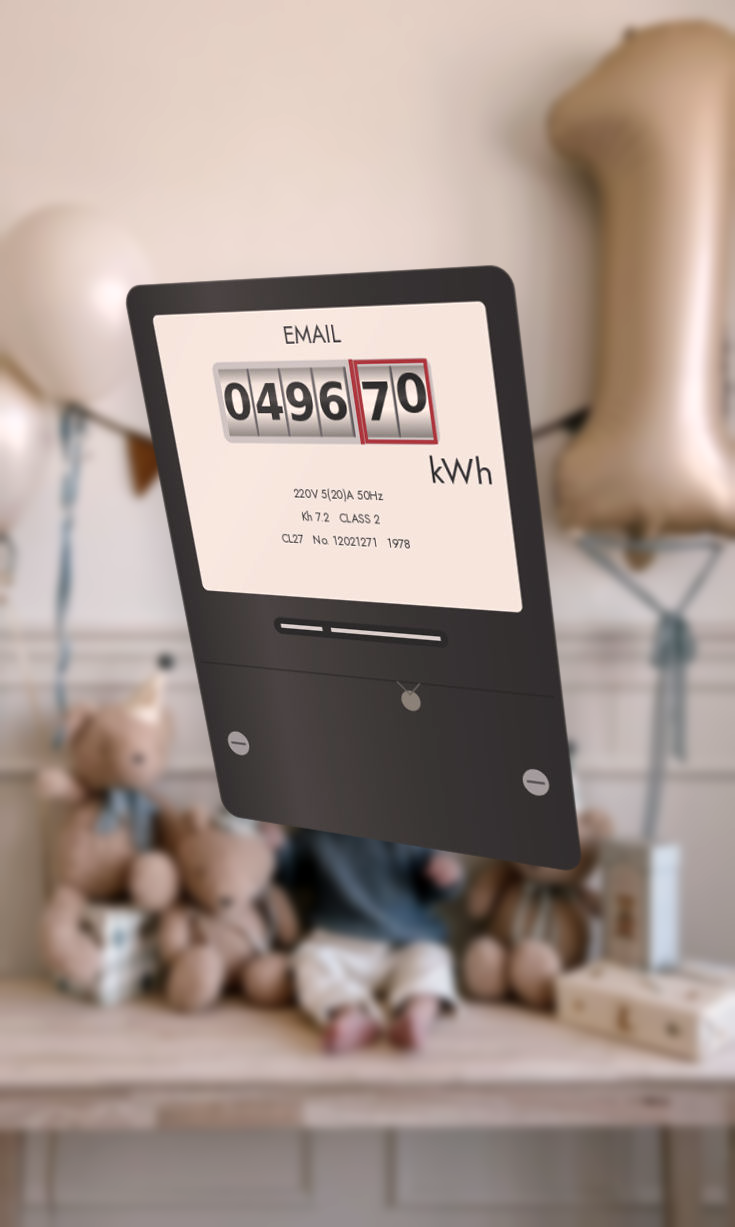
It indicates 496.70 kWh
